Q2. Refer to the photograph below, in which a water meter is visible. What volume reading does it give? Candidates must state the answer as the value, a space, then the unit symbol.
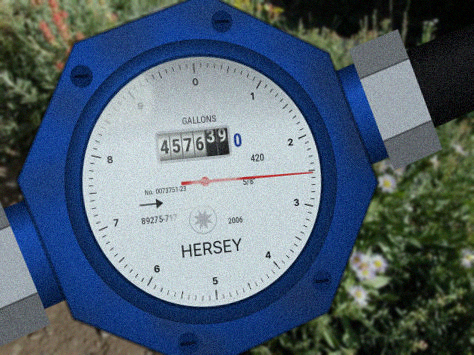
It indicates 4576392.5 gal
